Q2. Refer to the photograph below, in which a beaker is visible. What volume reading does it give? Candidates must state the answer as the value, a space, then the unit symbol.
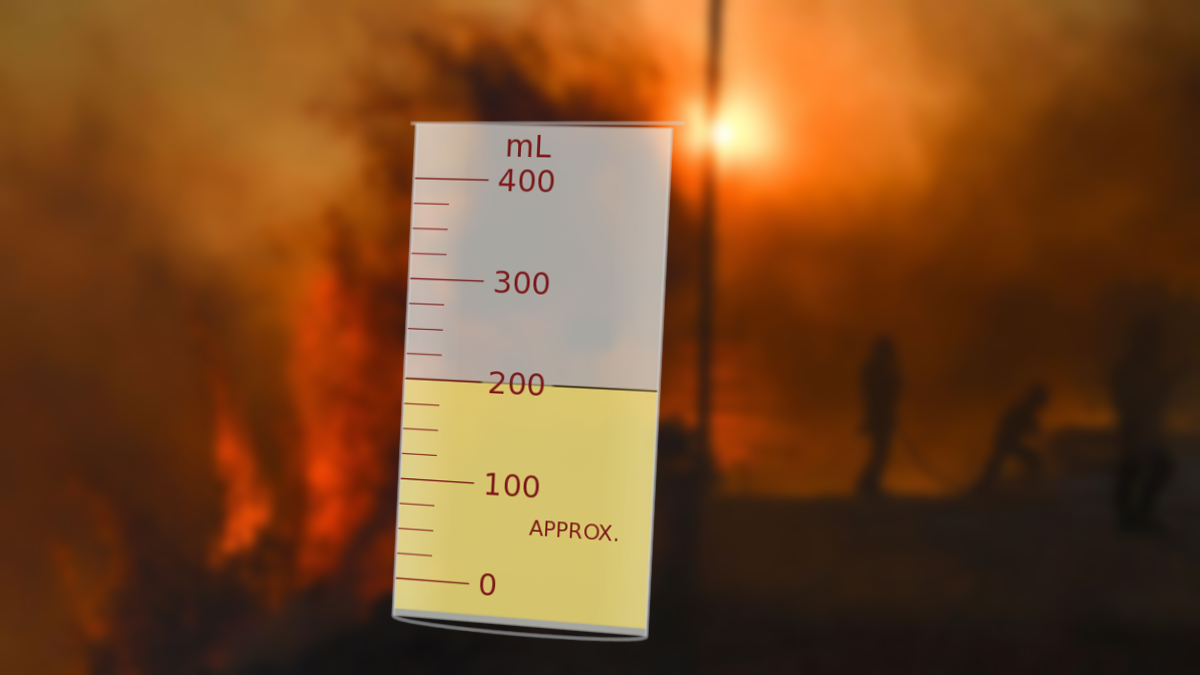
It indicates 200 mL
